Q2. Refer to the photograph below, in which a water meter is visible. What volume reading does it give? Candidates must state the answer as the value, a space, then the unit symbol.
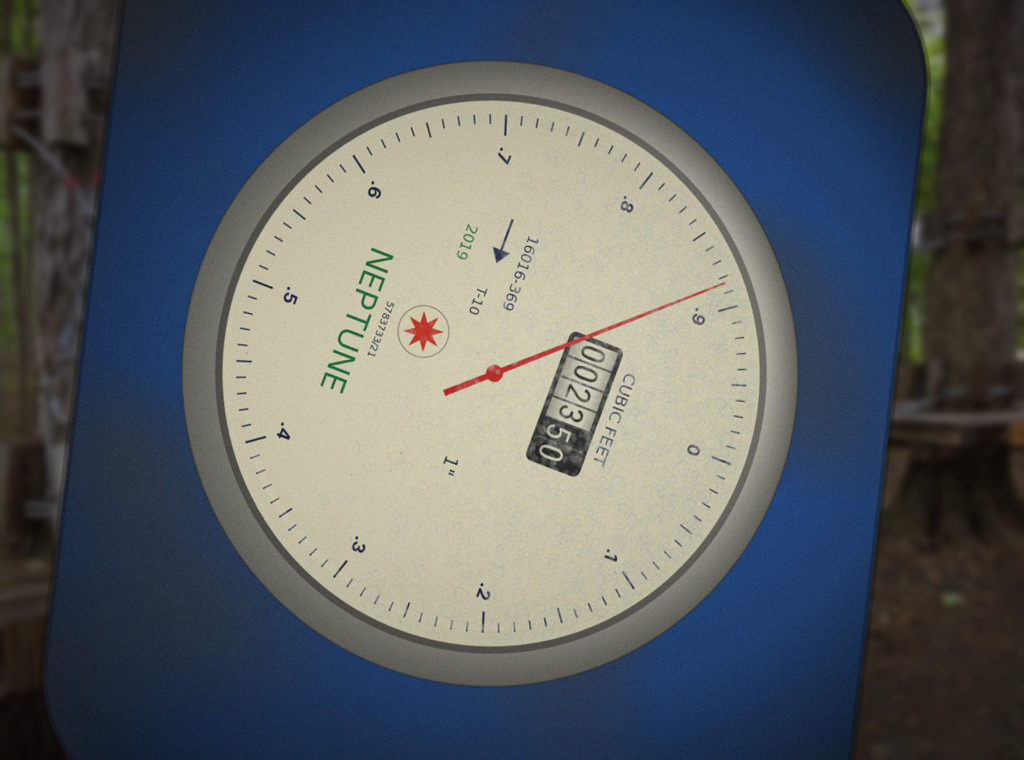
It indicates 2349.88 ft³
